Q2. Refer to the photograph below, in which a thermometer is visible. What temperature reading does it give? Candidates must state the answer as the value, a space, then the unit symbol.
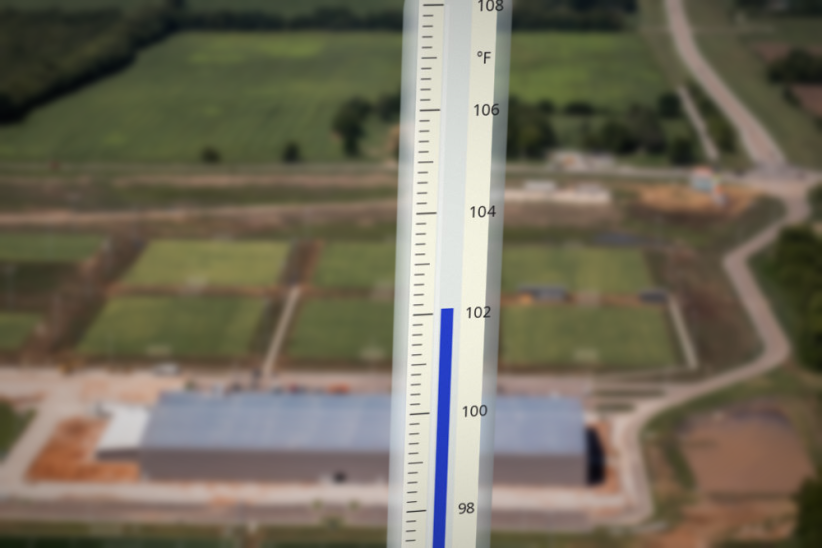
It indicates 102.1 °F
